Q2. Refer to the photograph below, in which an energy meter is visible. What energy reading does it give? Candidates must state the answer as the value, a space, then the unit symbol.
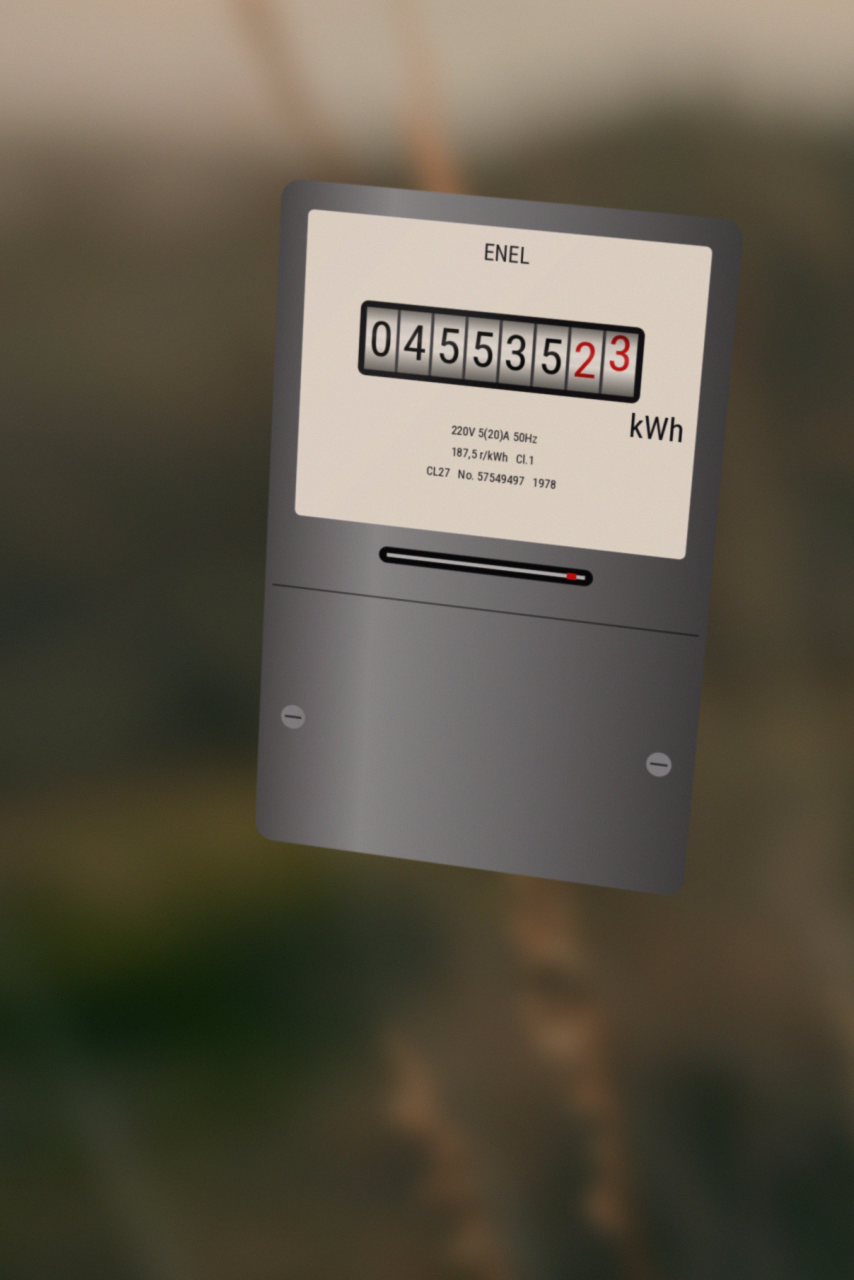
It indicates 45535.23 kWh
